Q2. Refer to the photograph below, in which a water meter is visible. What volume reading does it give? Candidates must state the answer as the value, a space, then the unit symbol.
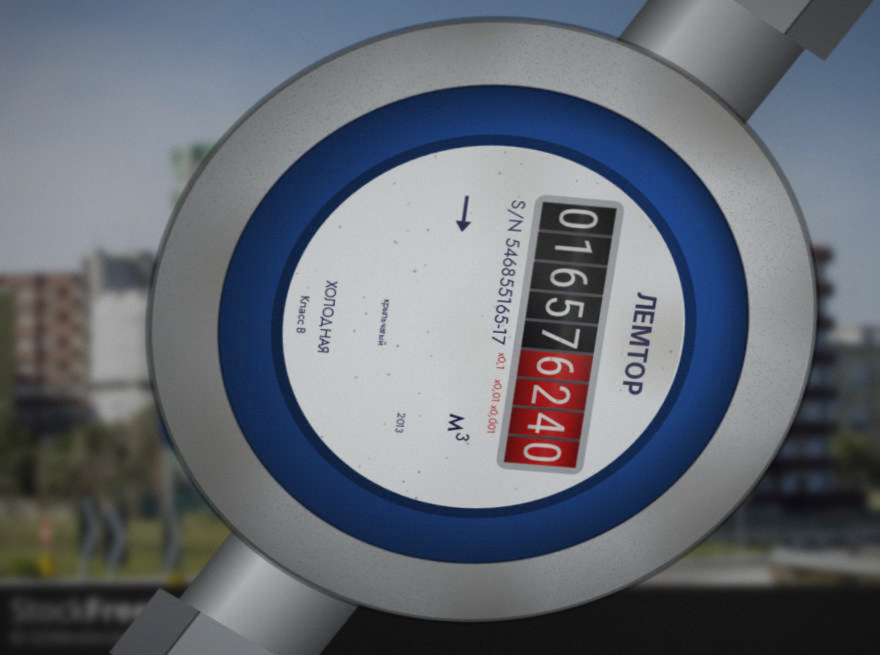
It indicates 1657.6240 m³
